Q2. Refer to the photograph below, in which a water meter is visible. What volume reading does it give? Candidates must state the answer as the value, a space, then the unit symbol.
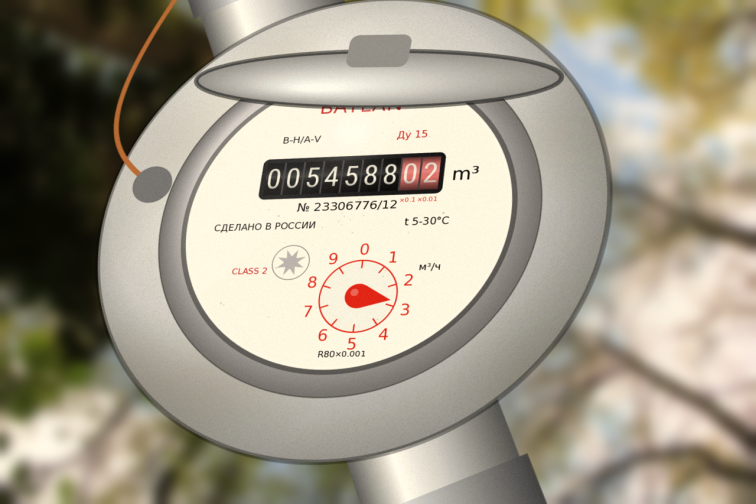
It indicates 54588.022 m³
